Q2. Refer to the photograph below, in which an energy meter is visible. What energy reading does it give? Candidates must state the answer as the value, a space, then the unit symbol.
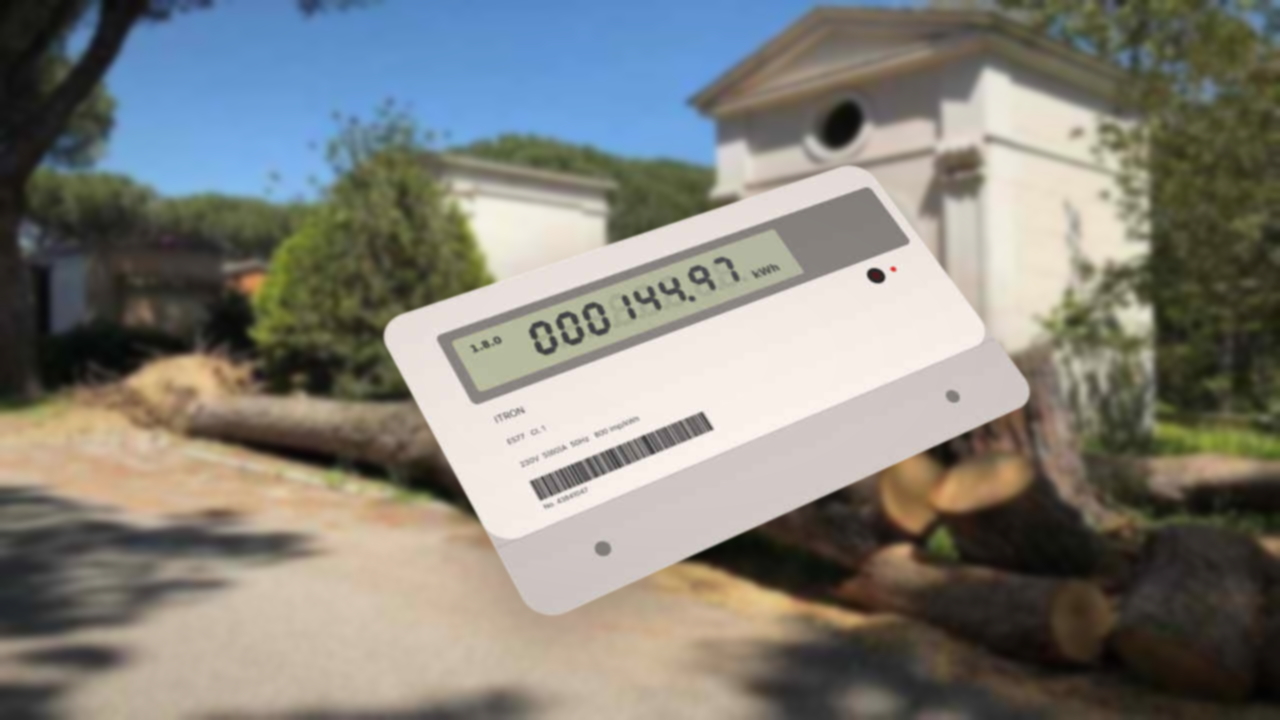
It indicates 144.97 kWh
